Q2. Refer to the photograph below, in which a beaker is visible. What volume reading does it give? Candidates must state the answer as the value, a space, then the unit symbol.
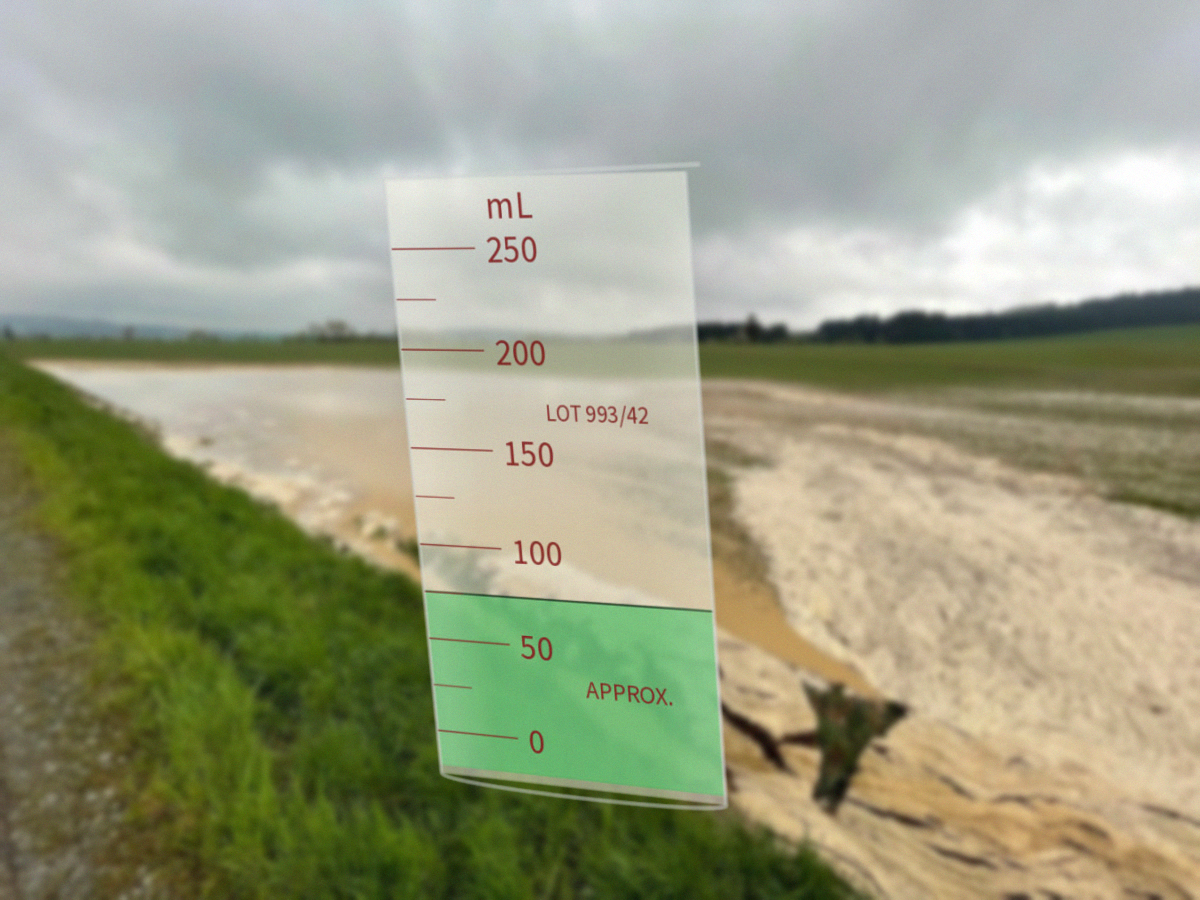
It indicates 75 mL
